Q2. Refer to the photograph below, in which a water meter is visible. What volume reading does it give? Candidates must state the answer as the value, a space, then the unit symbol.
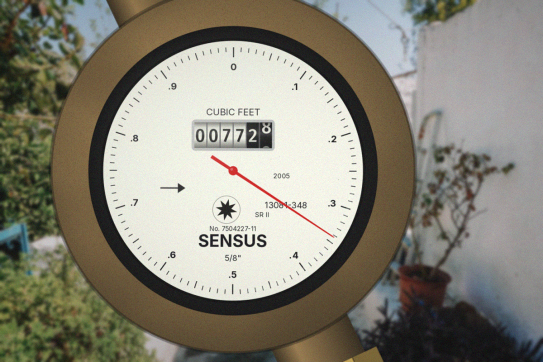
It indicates 7728.34 ft³
